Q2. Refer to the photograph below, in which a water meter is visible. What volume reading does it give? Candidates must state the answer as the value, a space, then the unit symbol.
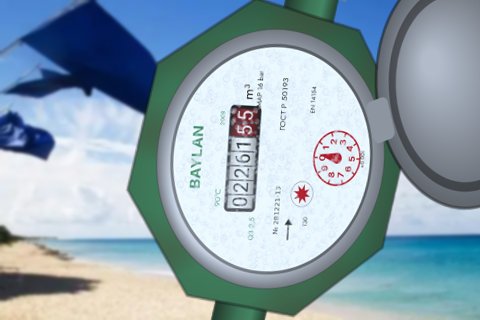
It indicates 2261.550 m³
